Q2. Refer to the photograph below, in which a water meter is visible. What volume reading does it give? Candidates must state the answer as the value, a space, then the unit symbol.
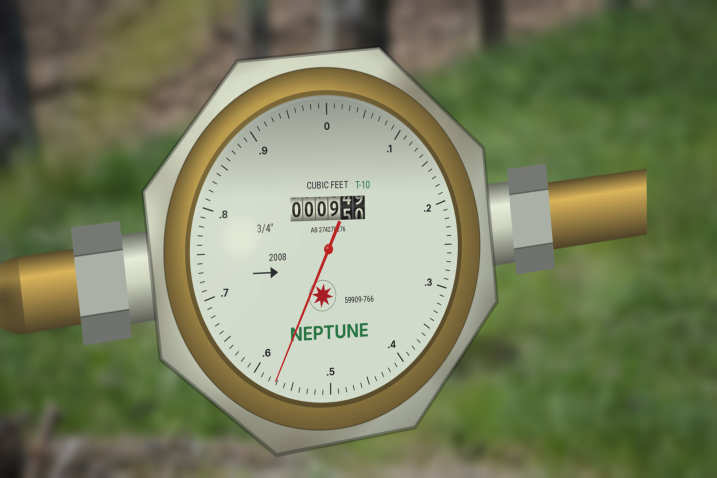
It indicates 949.57 ft³
